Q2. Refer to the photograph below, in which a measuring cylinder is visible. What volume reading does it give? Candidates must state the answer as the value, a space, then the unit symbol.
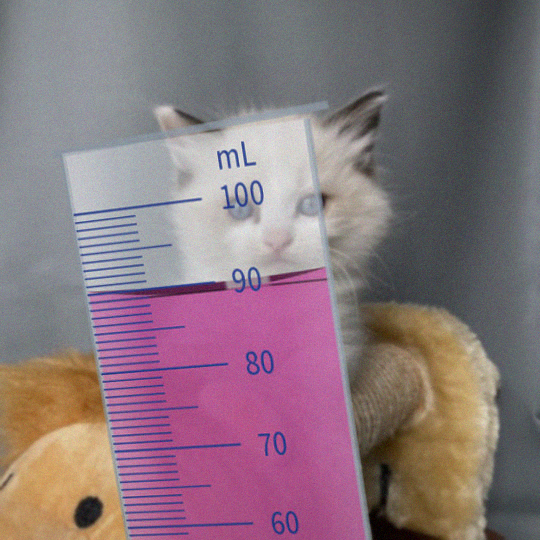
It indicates 89 mL
